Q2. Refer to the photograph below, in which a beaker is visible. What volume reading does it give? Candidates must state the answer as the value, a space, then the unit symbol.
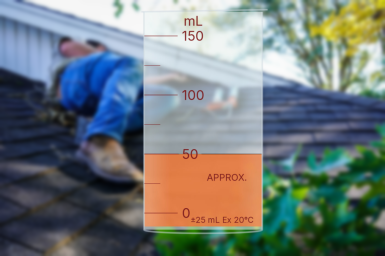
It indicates 50 mL
